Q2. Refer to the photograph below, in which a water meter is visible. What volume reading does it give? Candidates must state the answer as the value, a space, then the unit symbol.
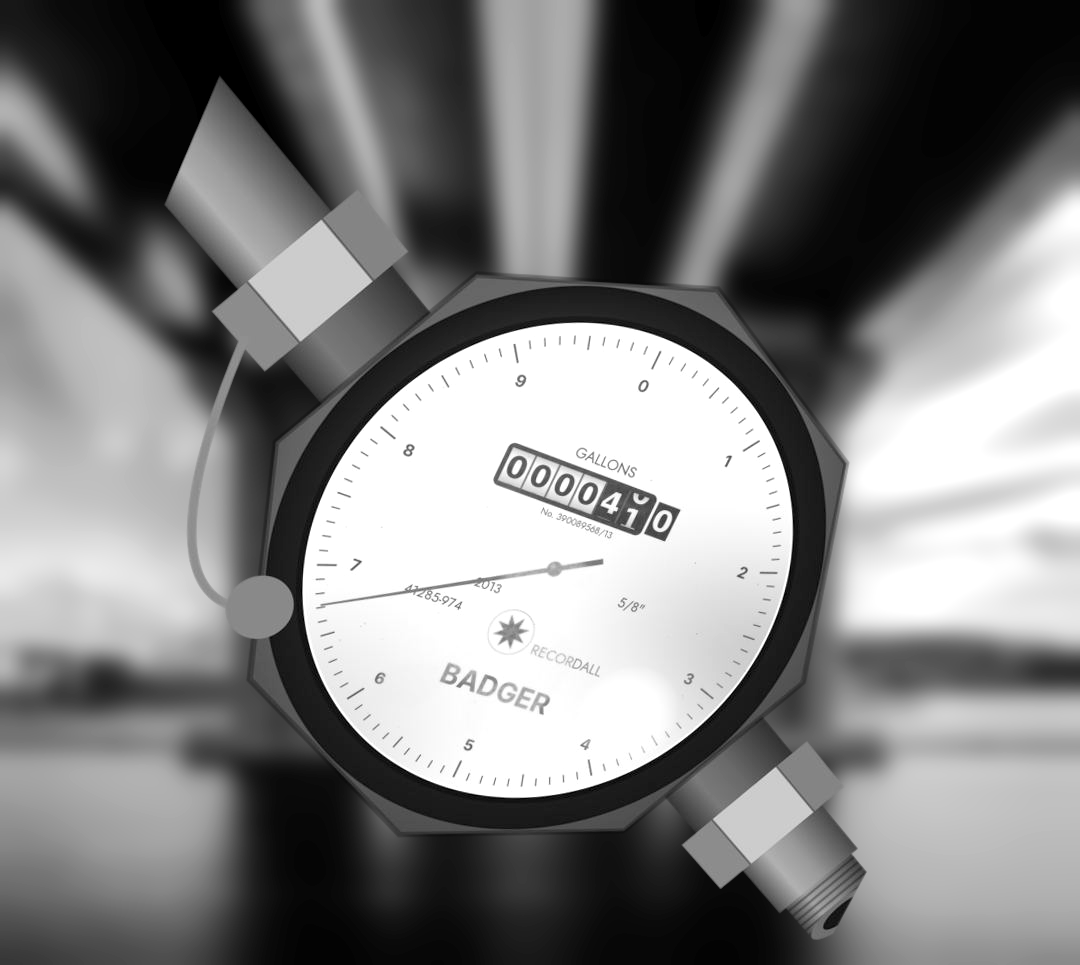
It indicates 406.7 gal
